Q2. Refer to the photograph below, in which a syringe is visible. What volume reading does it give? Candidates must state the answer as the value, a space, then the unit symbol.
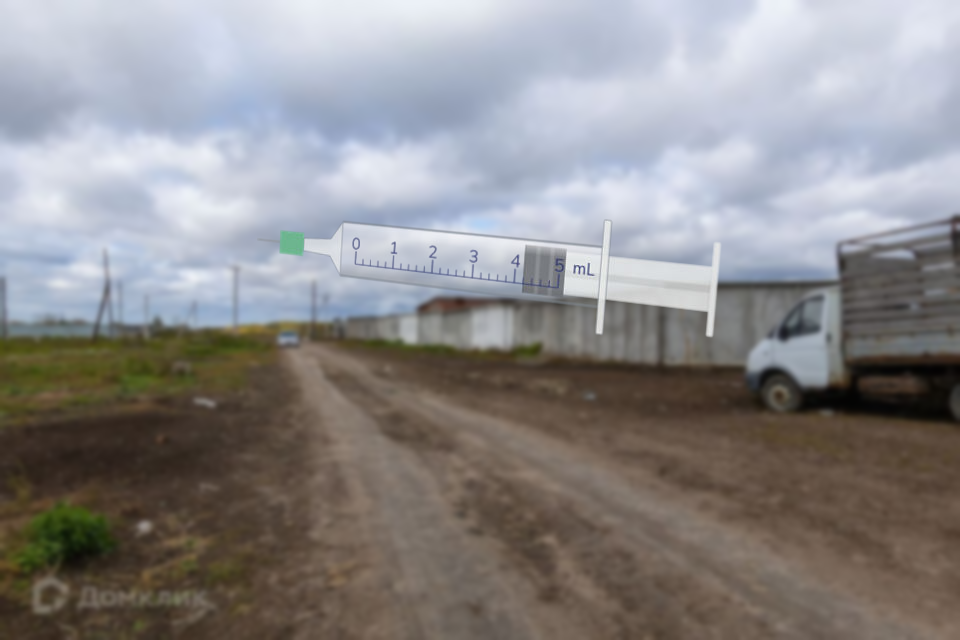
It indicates 4.2 mL
